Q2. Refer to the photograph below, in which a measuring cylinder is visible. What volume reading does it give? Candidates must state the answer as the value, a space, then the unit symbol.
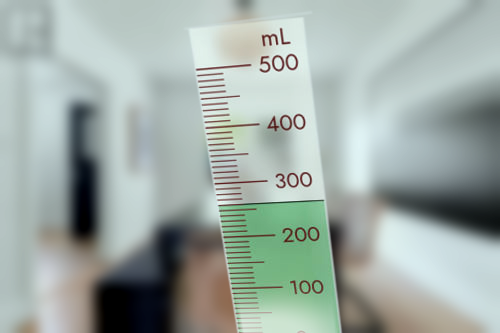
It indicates 260 mL
